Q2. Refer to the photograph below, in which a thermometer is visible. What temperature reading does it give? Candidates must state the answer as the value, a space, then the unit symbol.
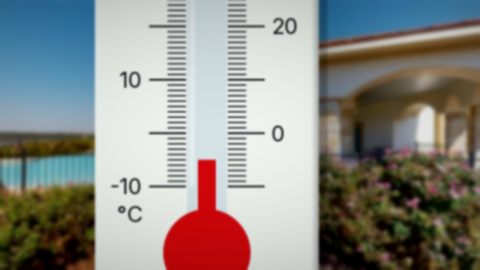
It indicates -5 °C
